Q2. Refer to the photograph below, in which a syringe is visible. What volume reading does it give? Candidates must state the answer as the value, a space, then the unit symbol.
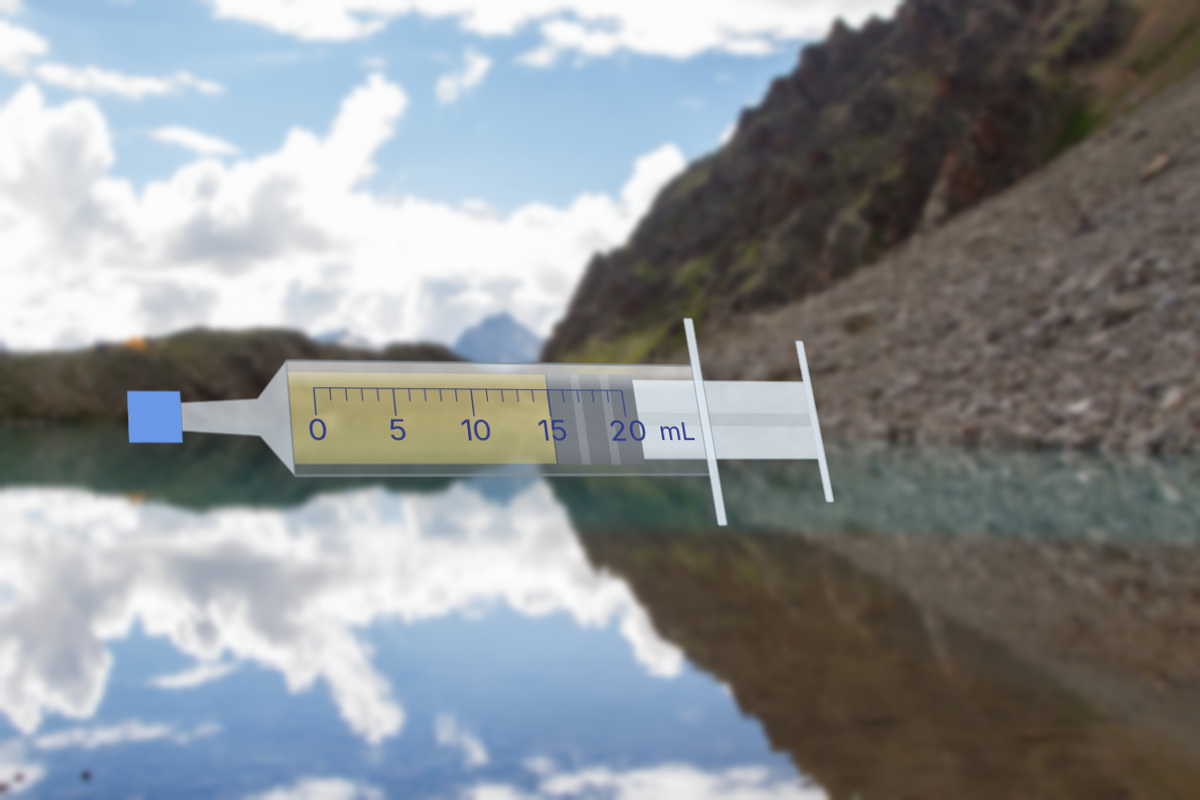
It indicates 15 mL
